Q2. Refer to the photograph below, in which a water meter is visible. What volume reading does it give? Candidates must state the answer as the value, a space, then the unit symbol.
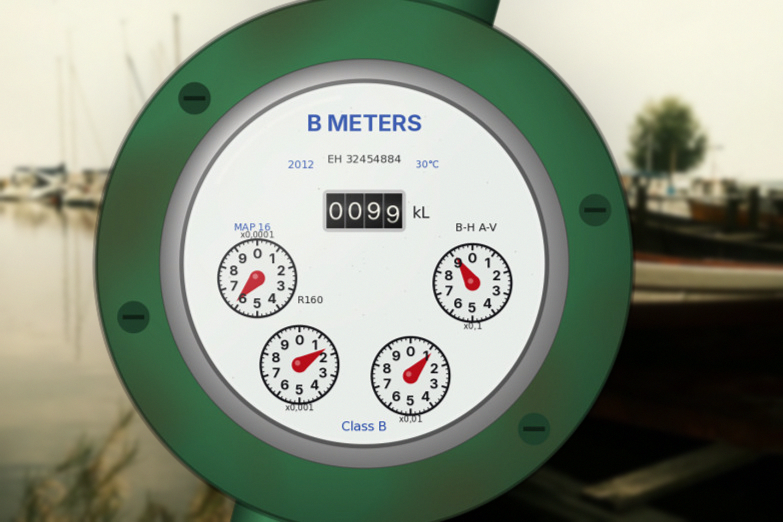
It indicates 98.9116 kL
